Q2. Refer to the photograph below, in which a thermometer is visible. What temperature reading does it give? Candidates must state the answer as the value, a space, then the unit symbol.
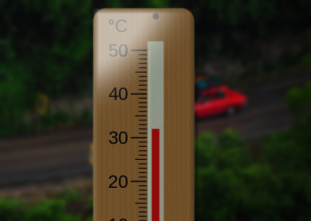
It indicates 32 °C
